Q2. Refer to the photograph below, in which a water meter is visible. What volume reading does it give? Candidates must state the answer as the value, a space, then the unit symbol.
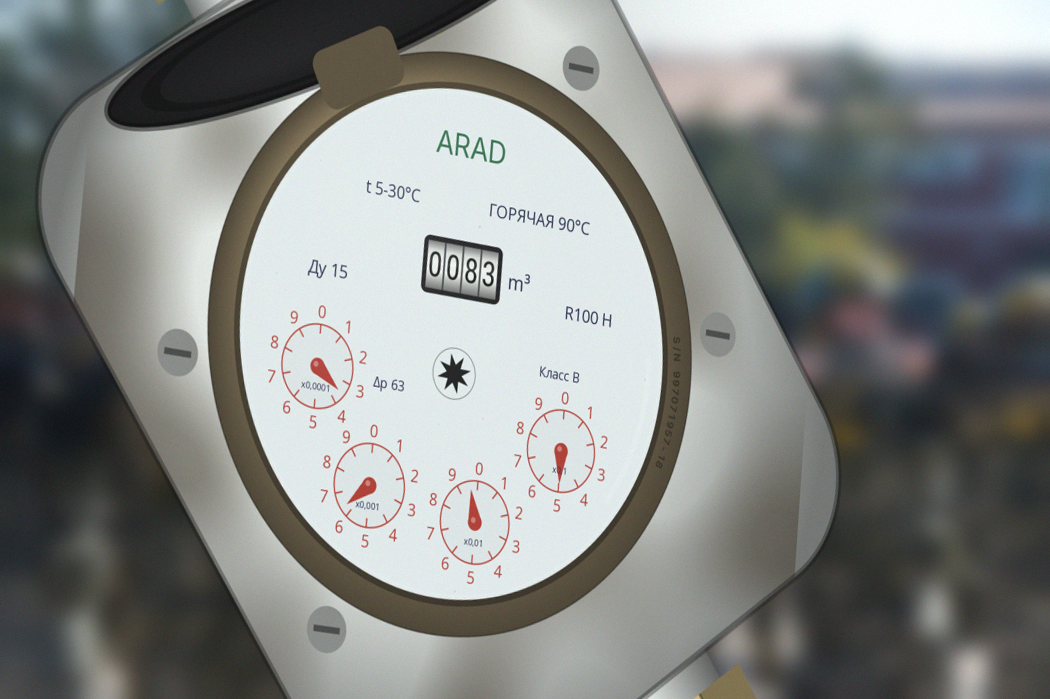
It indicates 83.4963 m³
